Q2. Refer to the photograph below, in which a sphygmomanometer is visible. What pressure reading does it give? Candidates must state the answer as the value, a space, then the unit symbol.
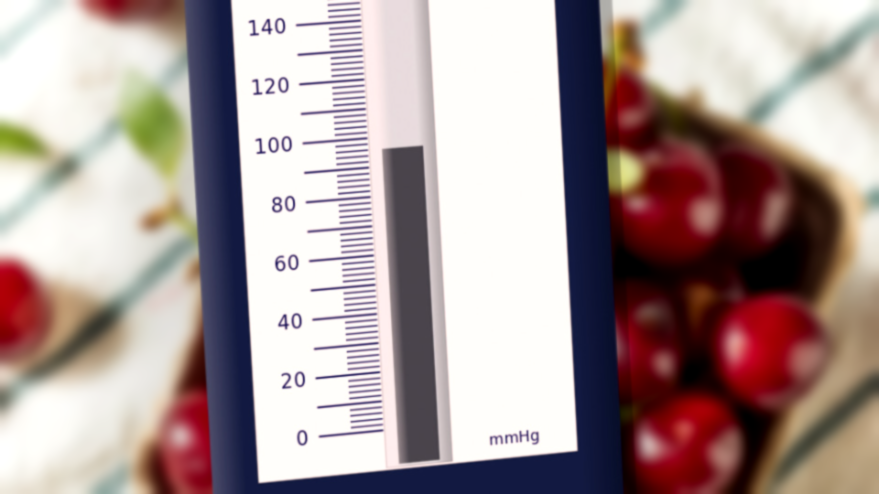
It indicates 96 mmHg
